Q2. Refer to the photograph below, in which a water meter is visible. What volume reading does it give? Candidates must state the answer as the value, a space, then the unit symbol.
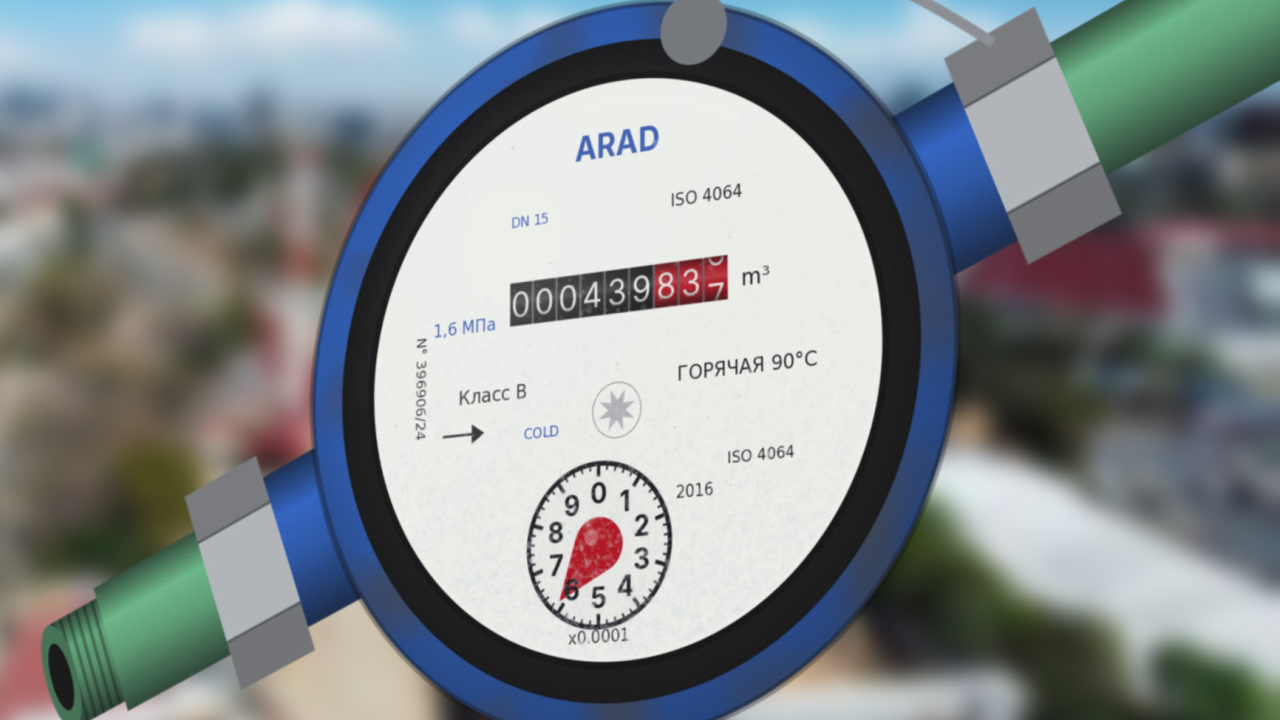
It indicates 439.8366 m³
